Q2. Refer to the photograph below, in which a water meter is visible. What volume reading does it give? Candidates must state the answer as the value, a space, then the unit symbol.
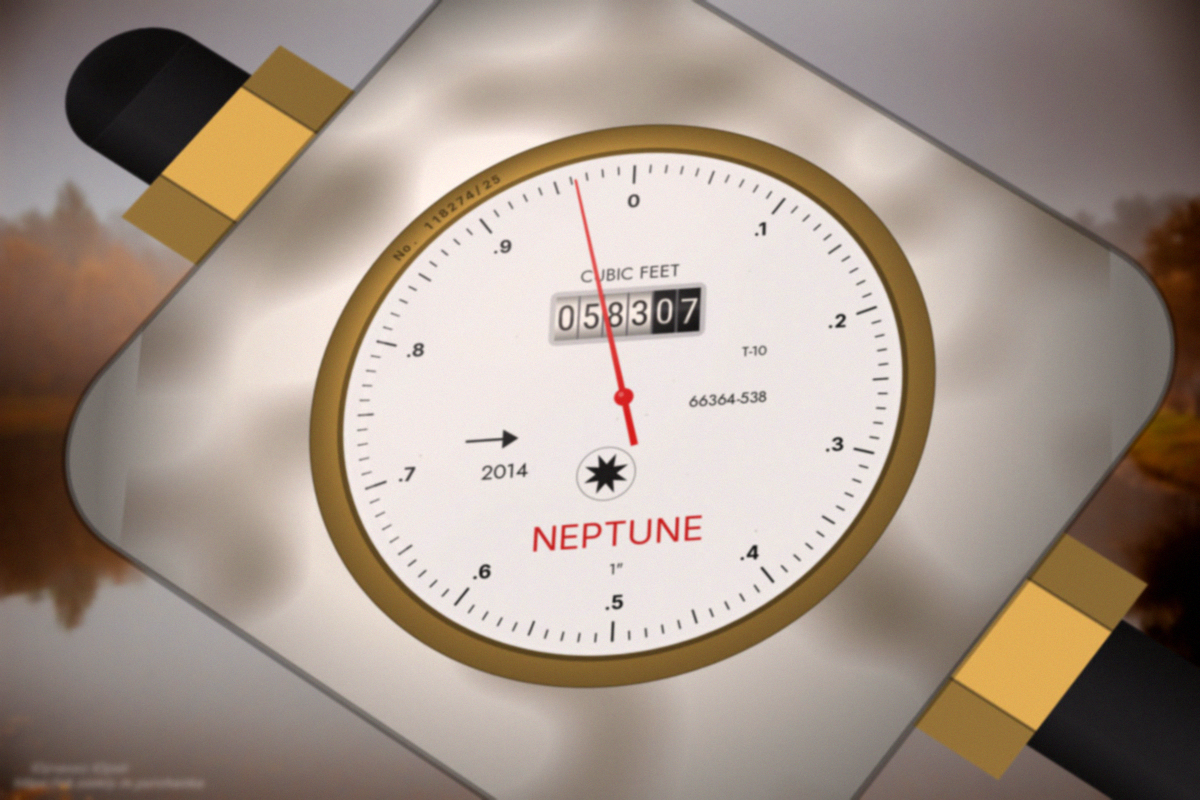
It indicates 58306.96 ft³
